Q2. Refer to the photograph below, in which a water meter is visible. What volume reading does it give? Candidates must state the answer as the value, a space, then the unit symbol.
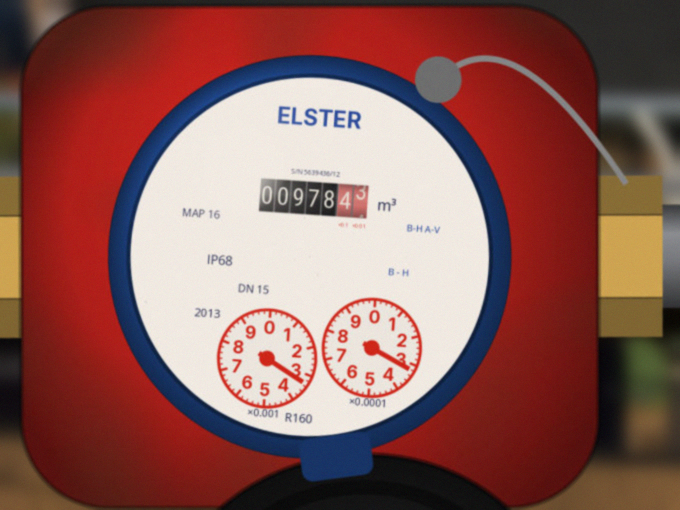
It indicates 978.4333 m³
